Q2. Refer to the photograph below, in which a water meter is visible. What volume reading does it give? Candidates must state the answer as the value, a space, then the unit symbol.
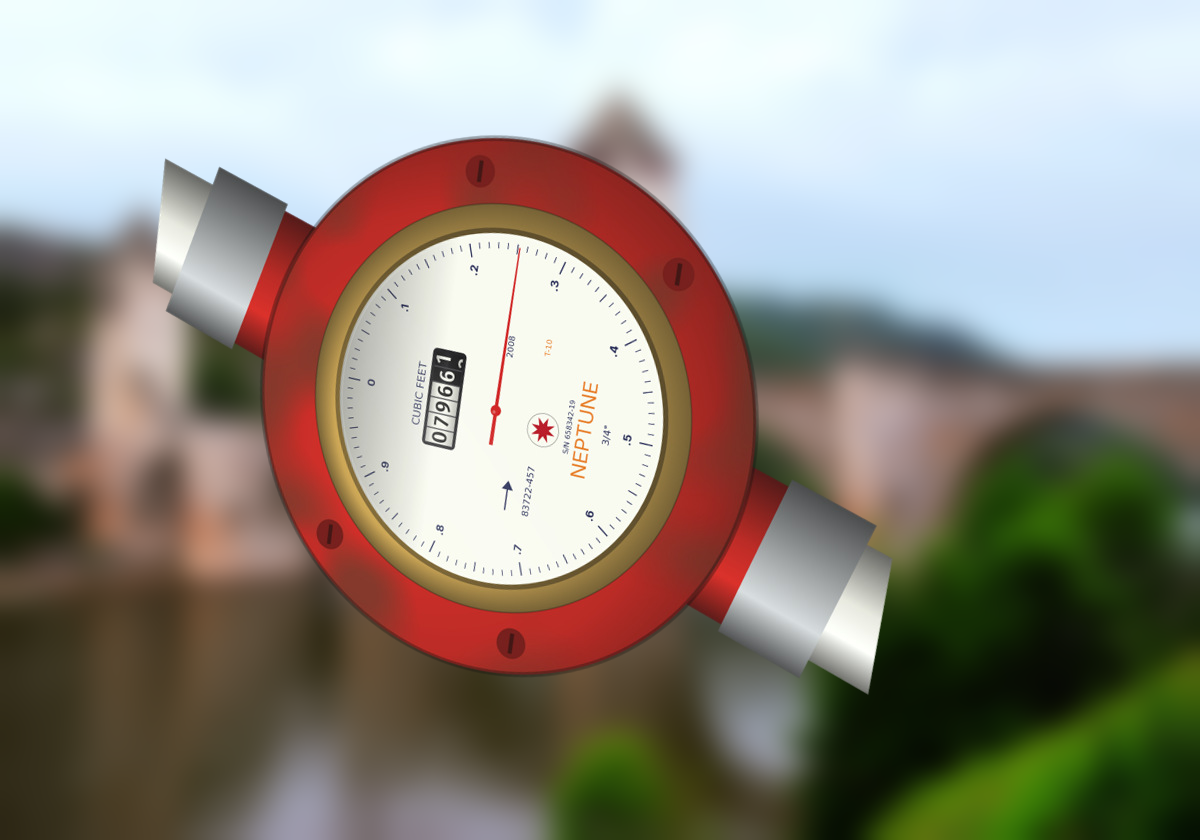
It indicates 79661.25 ft³
